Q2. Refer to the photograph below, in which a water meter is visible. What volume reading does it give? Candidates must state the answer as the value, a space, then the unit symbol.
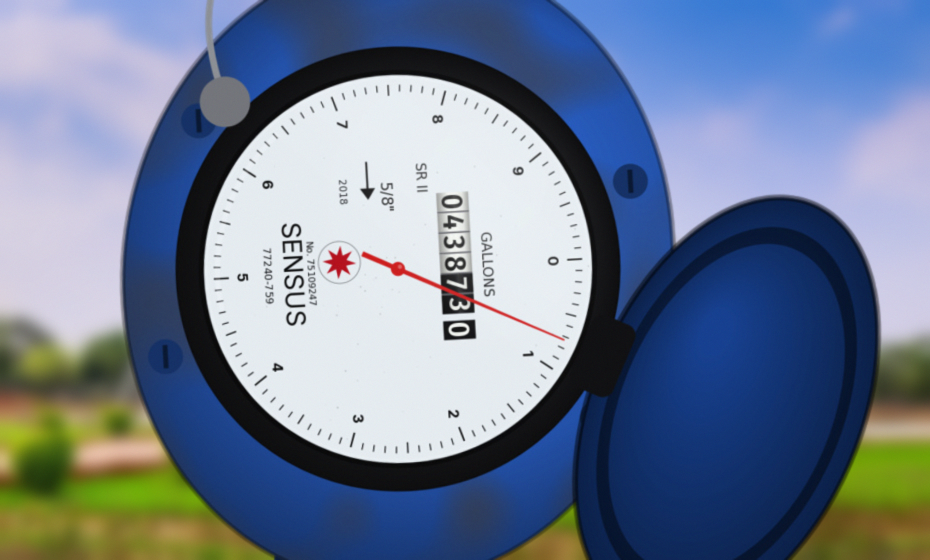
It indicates 438730.7 gal
